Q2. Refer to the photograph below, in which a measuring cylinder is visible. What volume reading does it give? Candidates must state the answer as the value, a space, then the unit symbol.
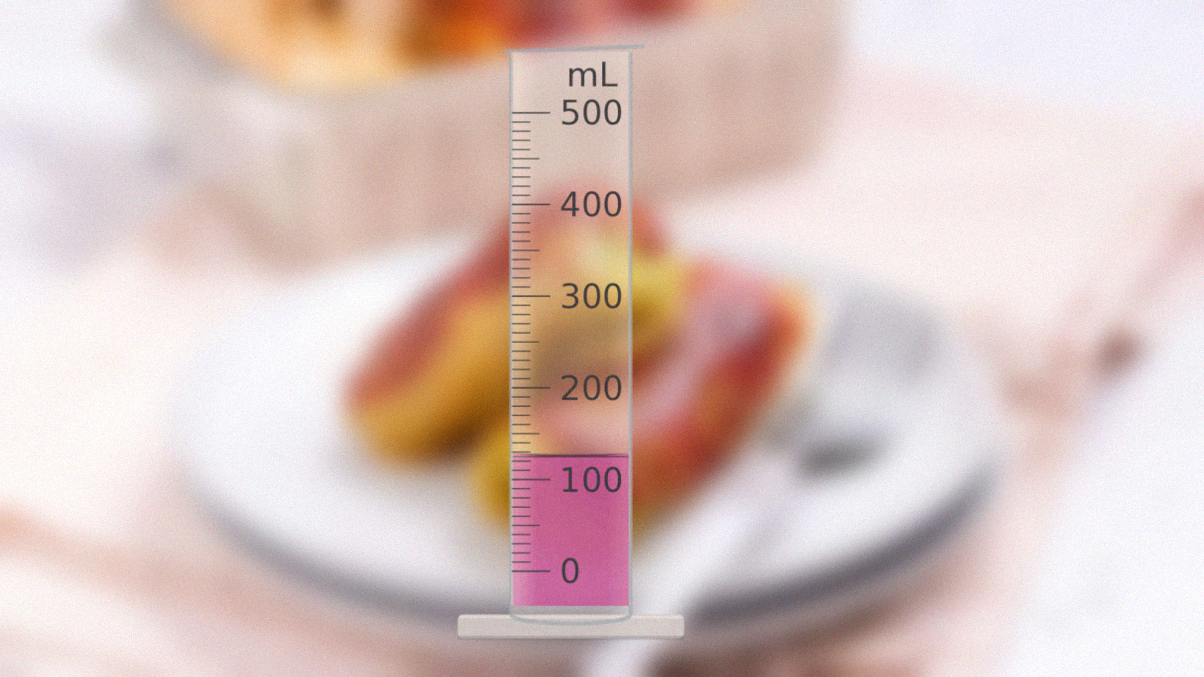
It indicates 125 mL
